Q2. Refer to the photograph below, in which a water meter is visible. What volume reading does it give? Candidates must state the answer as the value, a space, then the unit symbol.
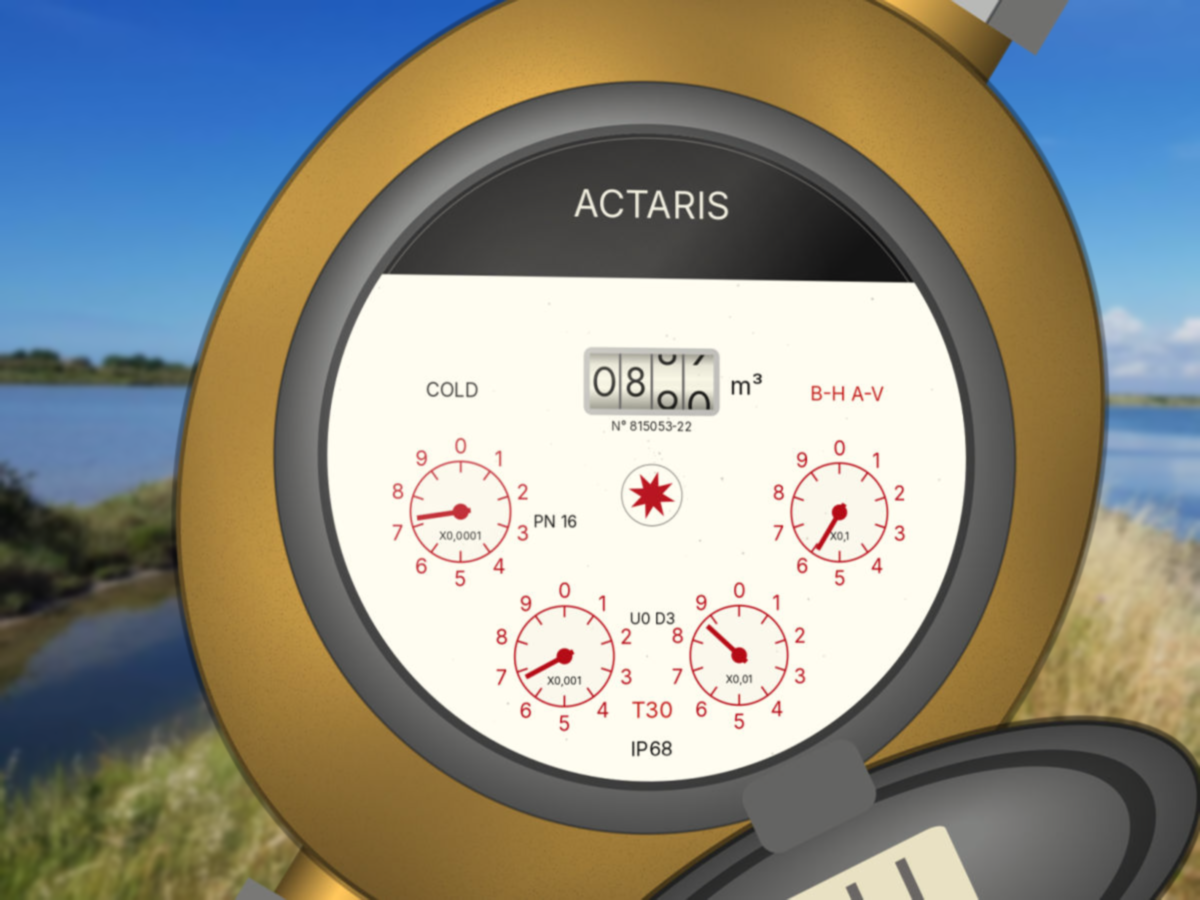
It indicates 889.5867 m³
